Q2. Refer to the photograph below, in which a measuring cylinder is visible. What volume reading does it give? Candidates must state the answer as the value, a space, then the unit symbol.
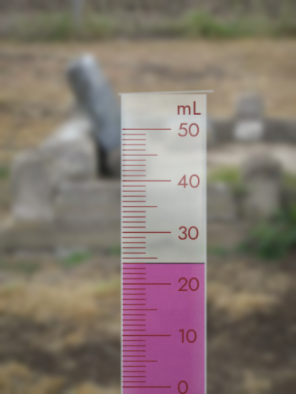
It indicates 24 mL
